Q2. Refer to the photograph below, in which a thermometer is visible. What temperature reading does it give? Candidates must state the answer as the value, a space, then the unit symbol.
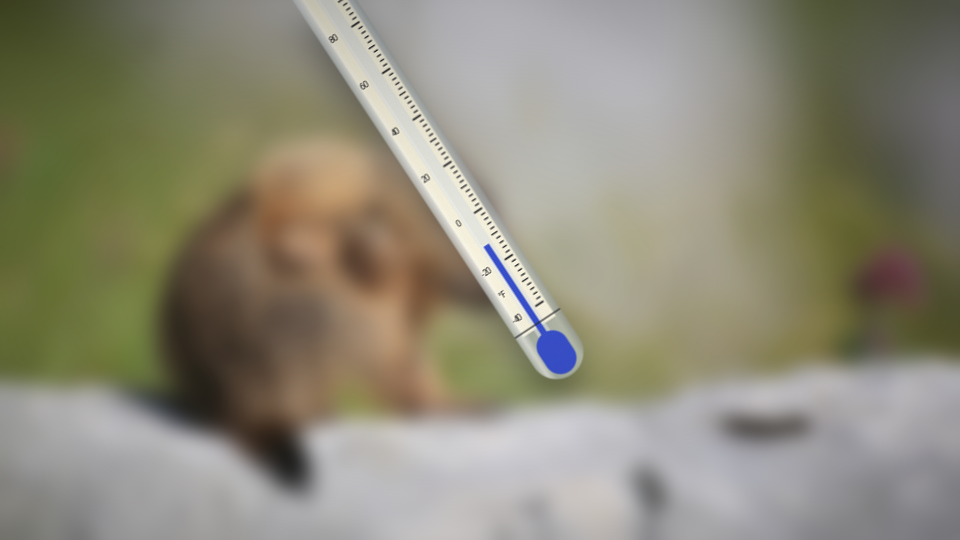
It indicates -12 °F
